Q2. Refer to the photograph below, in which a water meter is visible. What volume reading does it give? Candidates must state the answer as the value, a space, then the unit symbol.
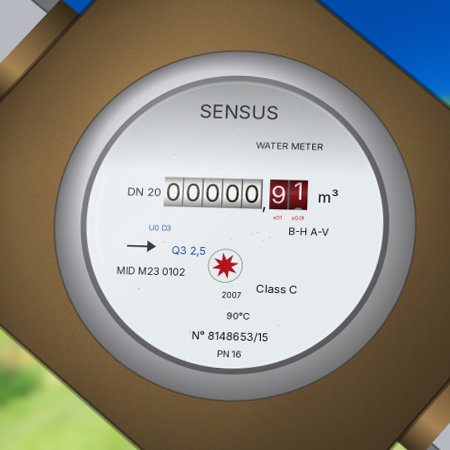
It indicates 0.91 m³
